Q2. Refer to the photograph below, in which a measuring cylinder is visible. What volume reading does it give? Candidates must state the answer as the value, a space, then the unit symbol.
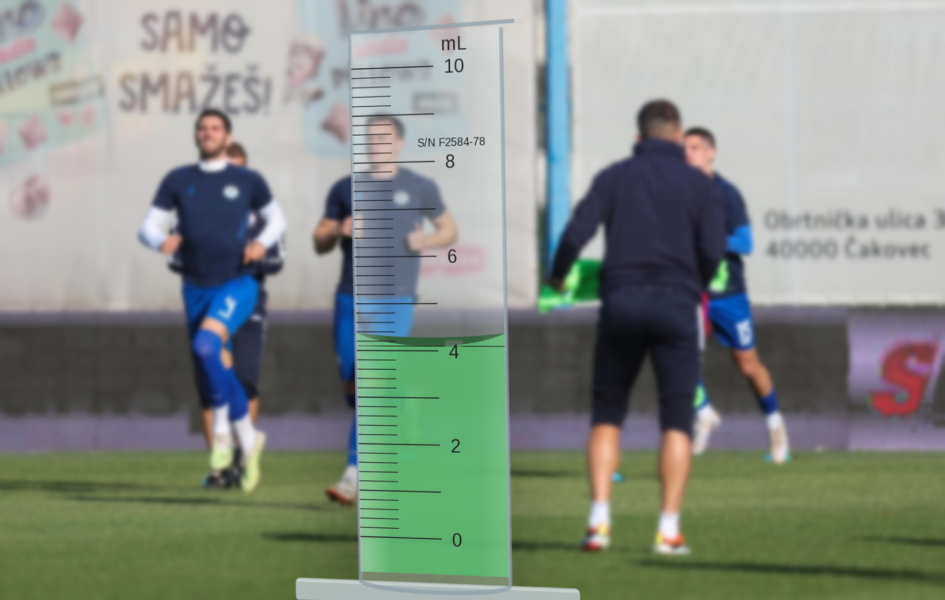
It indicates 4.1 mL
